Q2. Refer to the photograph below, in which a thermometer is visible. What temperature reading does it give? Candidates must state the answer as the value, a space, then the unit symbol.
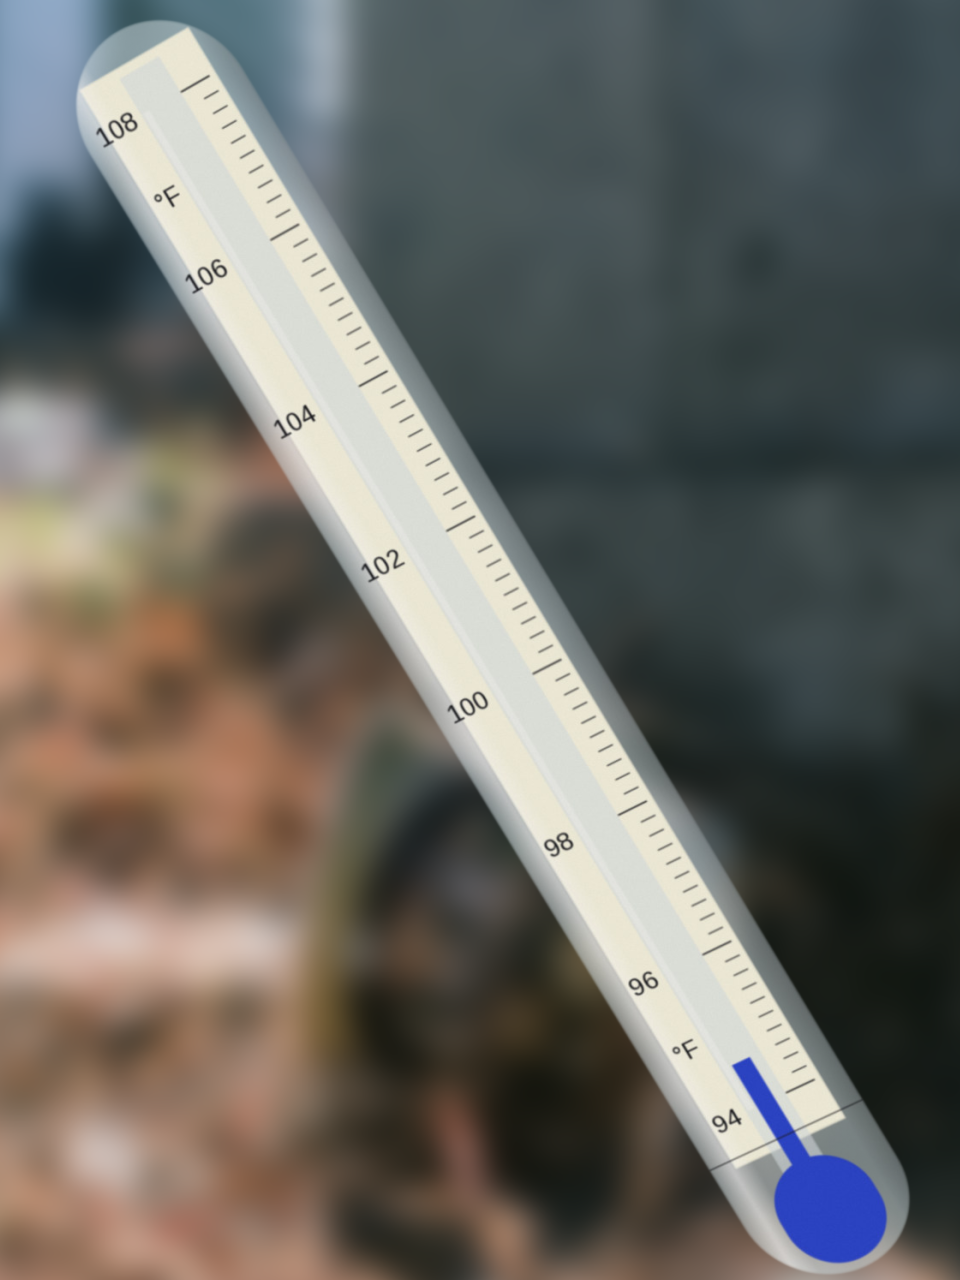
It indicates 94.6 °F
